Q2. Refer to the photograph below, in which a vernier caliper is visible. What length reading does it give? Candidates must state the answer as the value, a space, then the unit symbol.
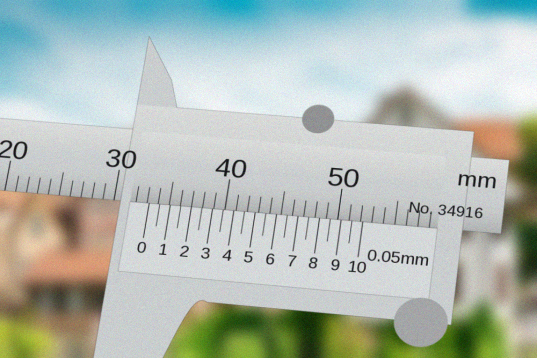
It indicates 33.2 mm
